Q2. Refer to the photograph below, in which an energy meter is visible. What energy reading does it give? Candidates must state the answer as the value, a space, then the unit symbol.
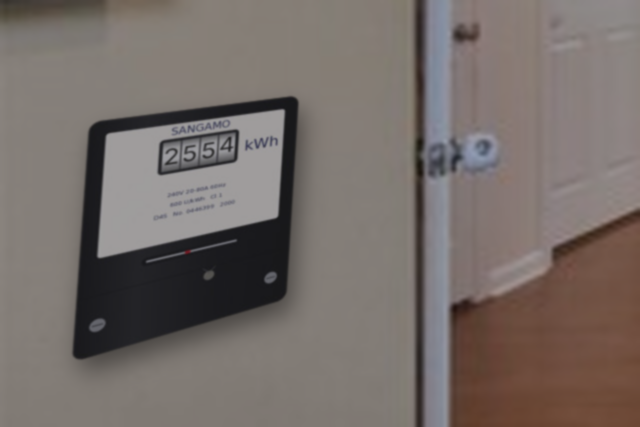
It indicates 2554 kWh
